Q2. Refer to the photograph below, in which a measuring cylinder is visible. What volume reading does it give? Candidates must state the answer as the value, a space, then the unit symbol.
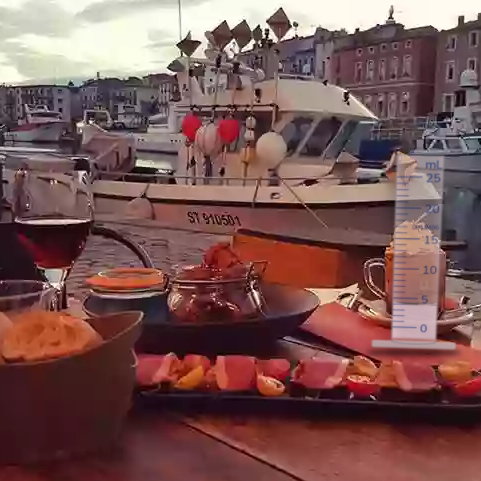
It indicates 4 mL
